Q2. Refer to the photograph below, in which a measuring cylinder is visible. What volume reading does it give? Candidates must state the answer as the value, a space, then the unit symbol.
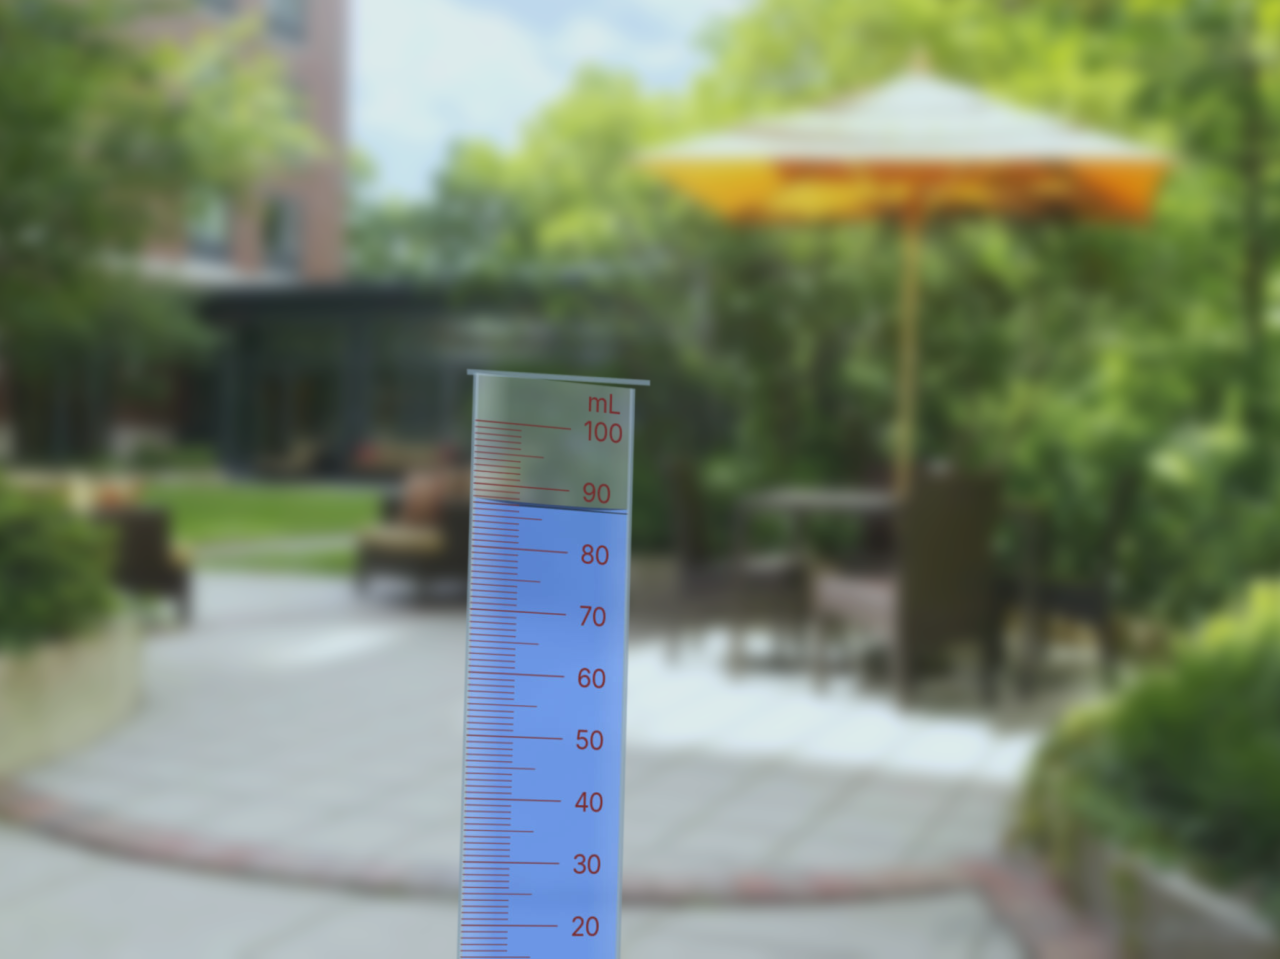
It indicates 87 mL
